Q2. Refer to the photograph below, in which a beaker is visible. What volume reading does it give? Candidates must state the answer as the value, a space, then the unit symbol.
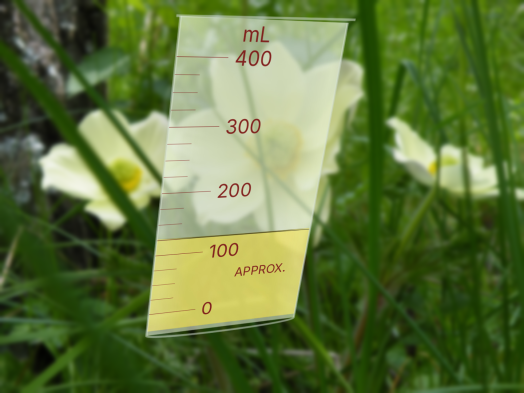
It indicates 125 mL
